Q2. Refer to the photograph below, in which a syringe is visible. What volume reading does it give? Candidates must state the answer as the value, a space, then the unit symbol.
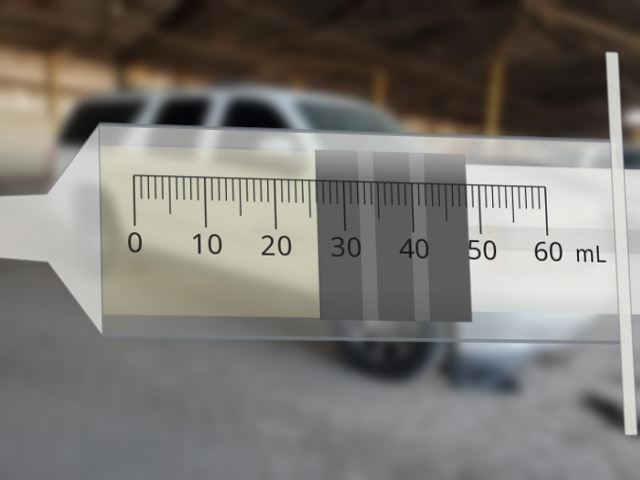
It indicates 26 mL
